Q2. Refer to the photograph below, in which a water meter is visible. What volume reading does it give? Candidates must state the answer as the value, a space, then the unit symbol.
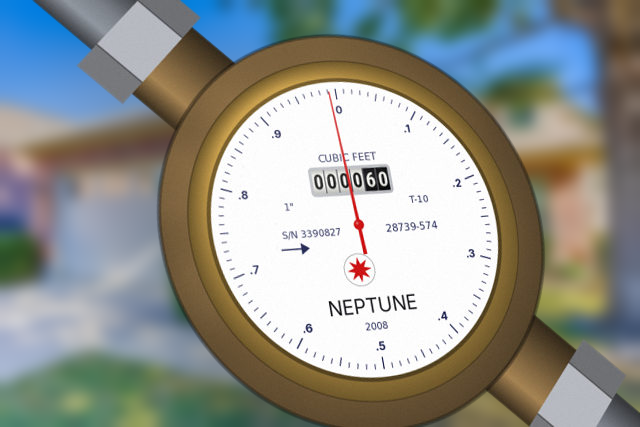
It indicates 59.99 ft³
